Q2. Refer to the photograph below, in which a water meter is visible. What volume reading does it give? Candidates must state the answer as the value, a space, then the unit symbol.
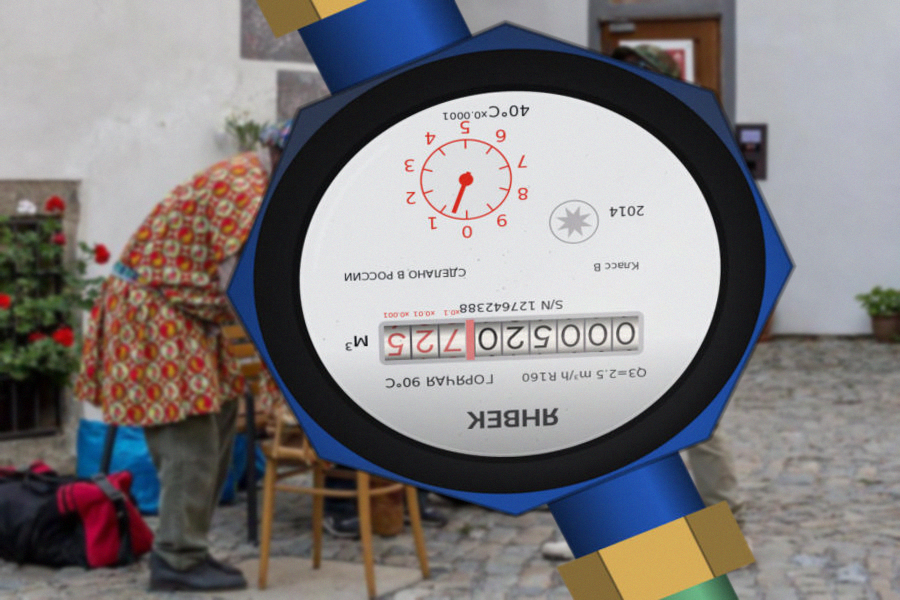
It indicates 520.7250 m³
